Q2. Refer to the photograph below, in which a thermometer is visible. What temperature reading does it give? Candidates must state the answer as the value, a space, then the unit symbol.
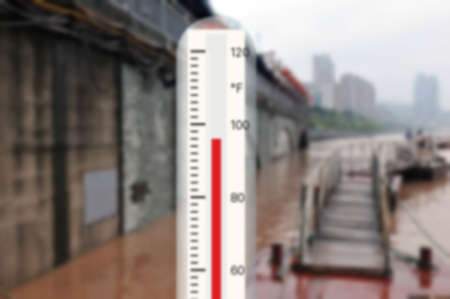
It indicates 96 °F
